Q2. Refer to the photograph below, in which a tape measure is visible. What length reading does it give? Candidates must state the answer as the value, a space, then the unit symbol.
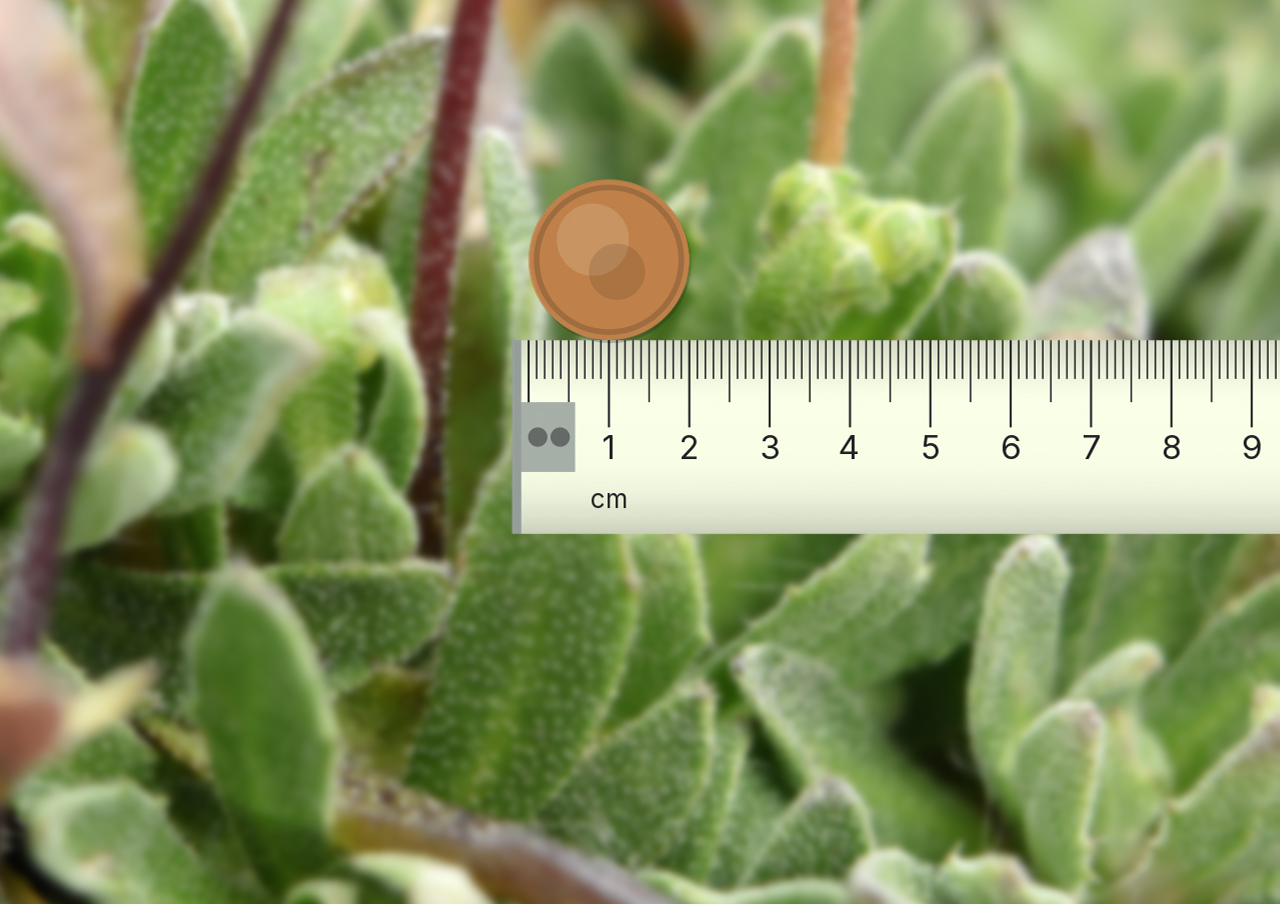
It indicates 2 cm
